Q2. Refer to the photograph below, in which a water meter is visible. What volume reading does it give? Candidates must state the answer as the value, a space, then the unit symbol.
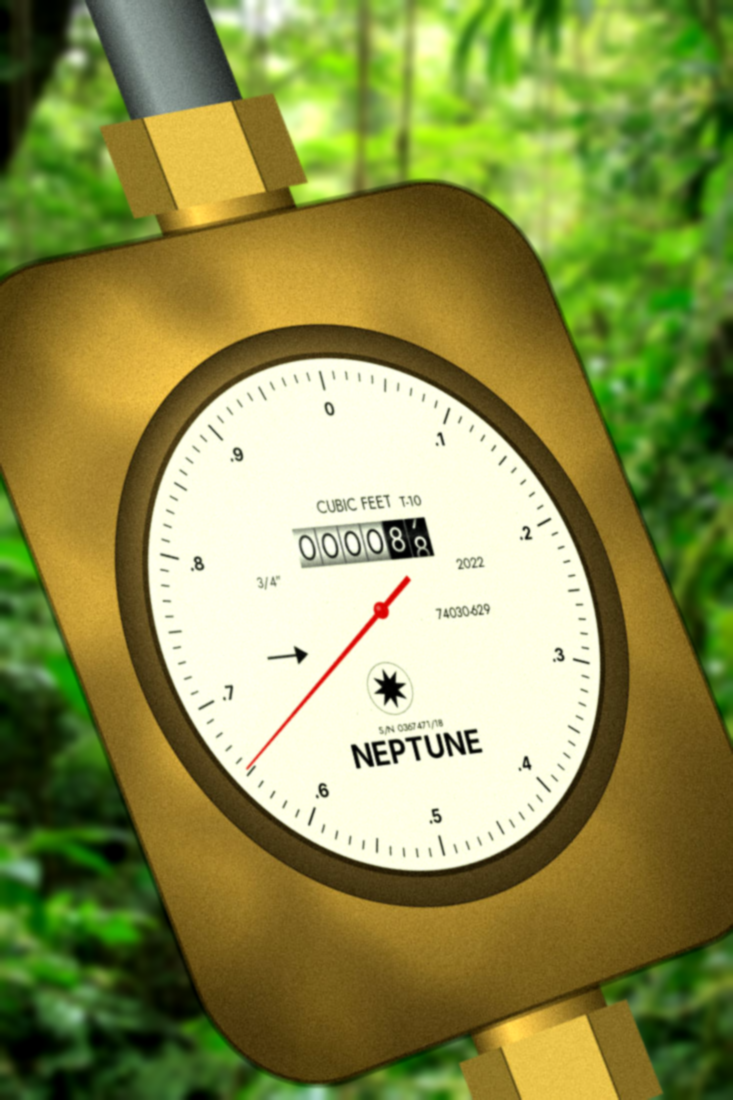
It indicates 87.65 ft³
